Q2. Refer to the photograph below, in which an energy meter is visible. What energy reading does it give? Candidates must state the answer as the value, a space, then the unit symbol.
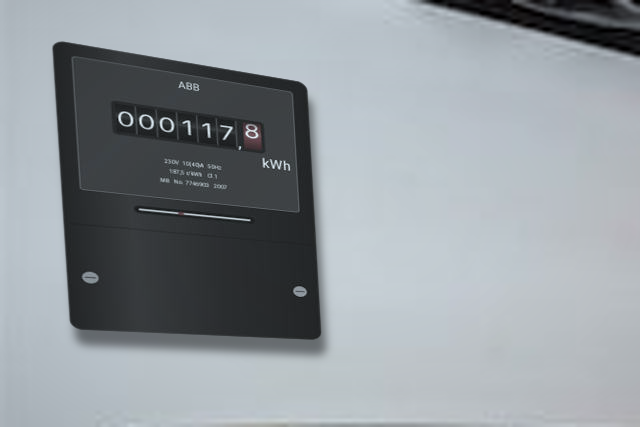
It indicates 117.8 kWh
